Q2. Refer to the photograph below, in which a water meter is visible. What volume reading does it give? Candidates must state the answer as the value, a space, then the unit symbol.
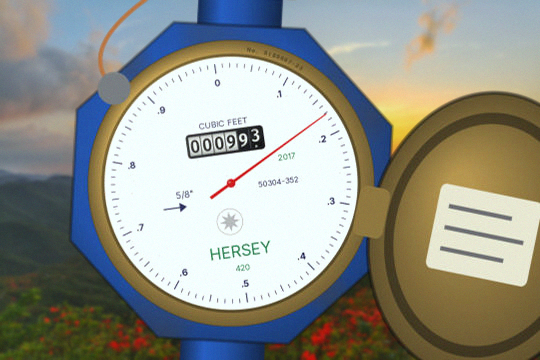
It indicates 993.17 ft³
